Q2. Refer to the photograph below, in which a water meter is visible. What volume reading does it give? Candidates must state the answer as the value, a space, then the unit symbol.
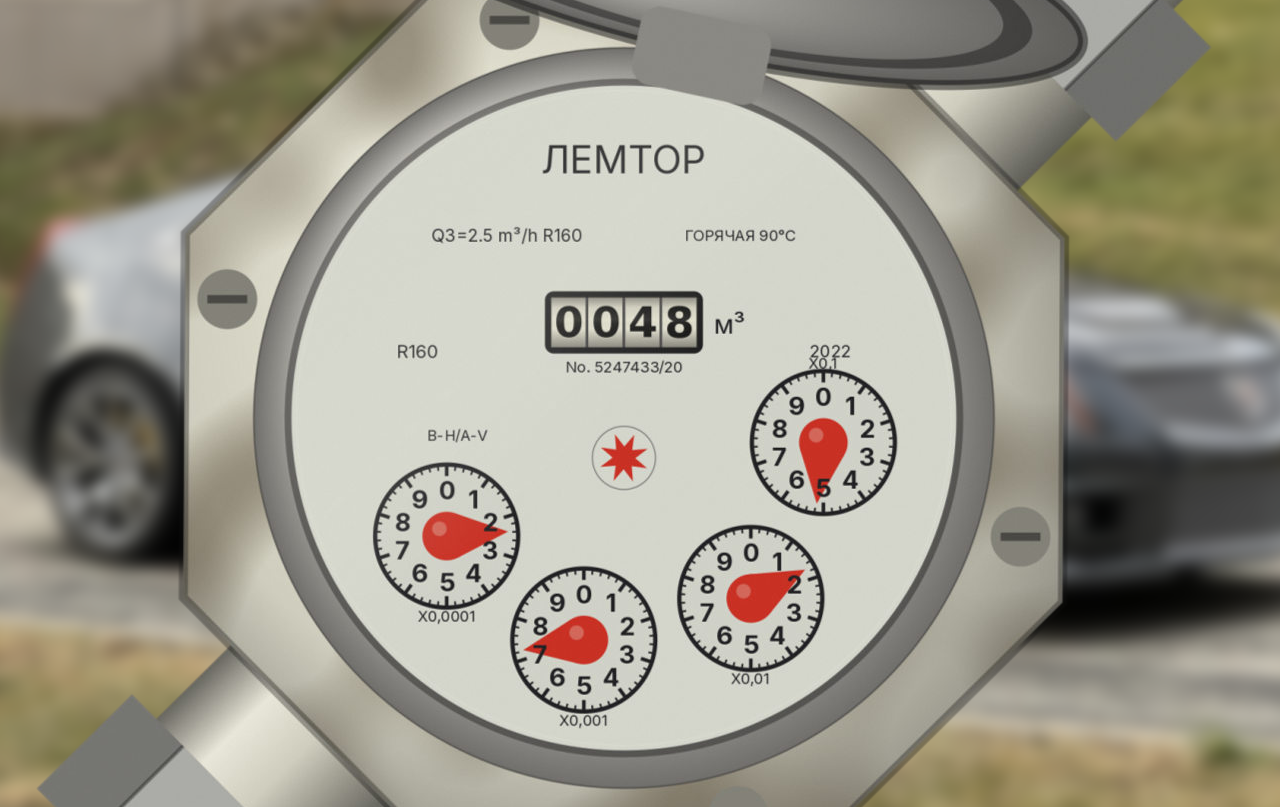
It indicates 48.5172 m³
